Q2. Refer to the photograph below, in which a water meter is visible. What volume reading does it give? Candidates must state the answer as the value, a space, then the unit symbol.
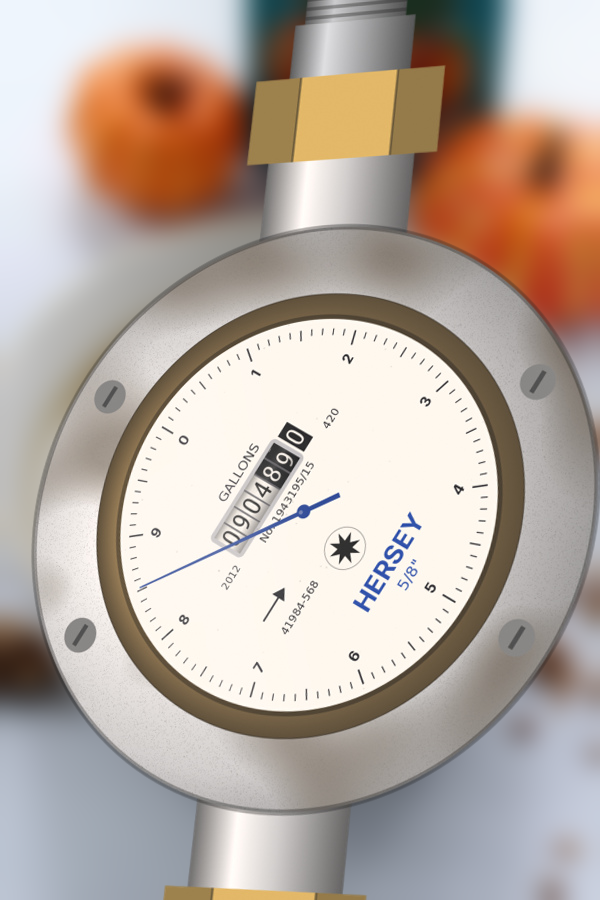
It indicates 904888.5 gal
